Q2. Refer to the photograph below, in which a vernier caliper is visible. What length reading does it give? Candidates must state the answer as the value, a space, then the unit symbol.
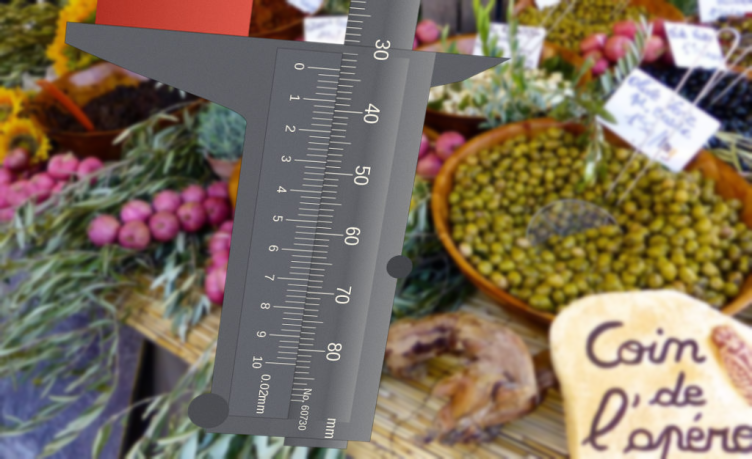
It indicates 33.6 mm
